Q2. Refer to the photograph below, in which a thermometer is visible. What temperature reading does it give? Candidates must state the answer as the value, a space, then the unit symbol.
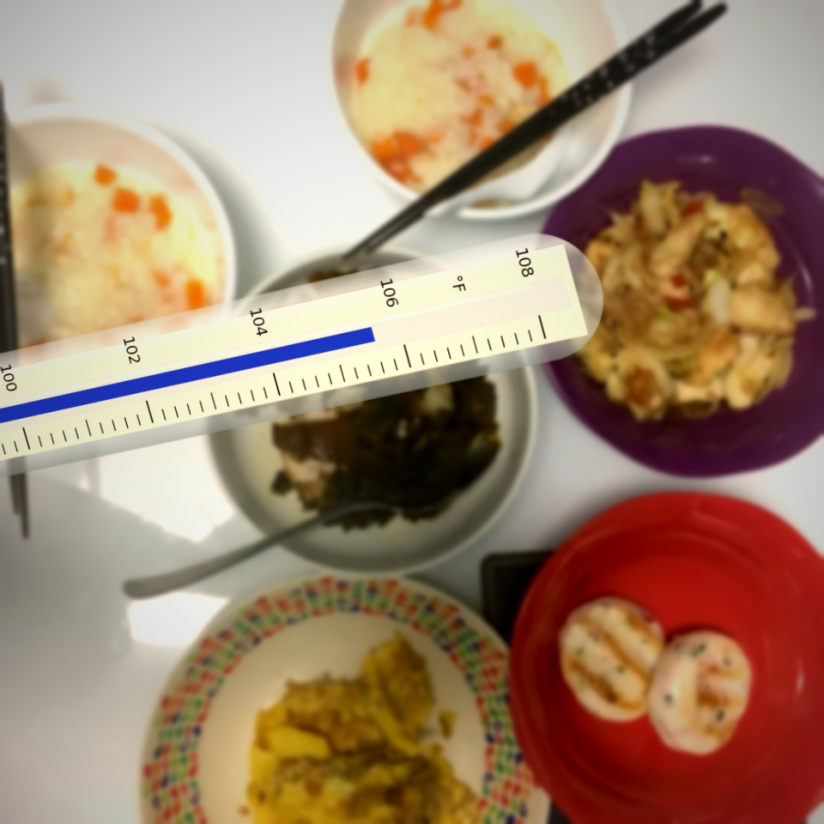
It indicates 105.6 °F
